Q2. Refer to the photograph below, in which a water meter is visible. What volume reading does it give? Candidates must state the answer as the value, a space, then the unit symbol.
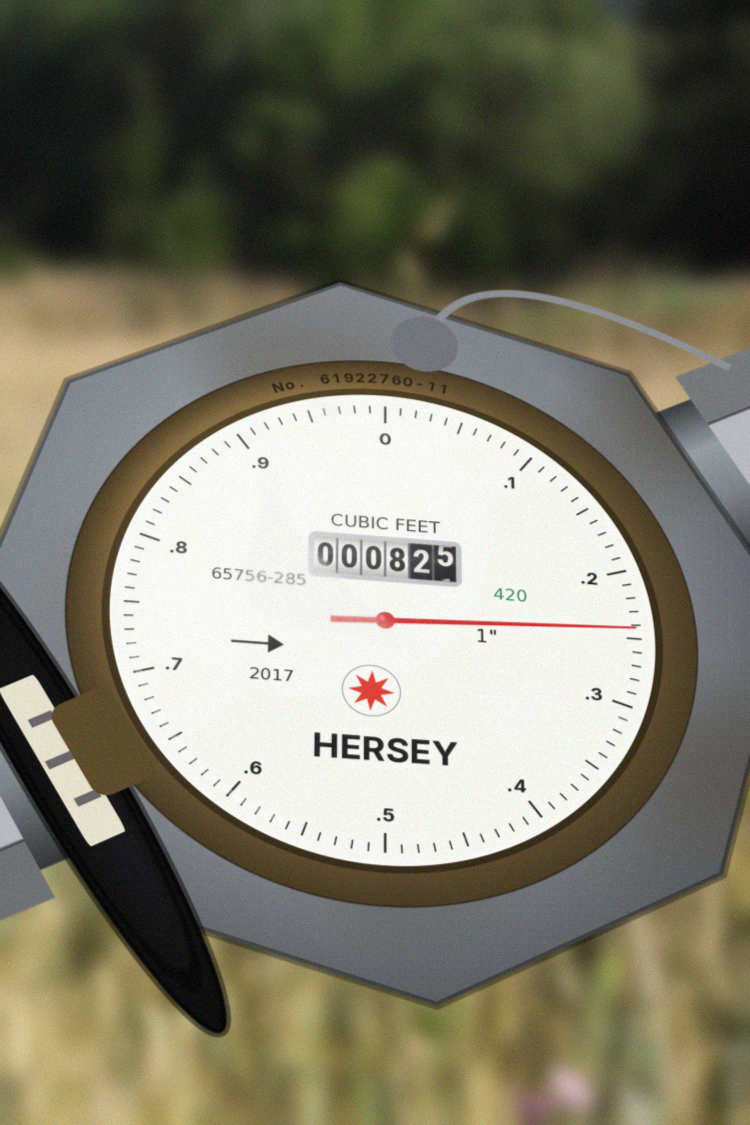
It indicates 825.24 ft³
